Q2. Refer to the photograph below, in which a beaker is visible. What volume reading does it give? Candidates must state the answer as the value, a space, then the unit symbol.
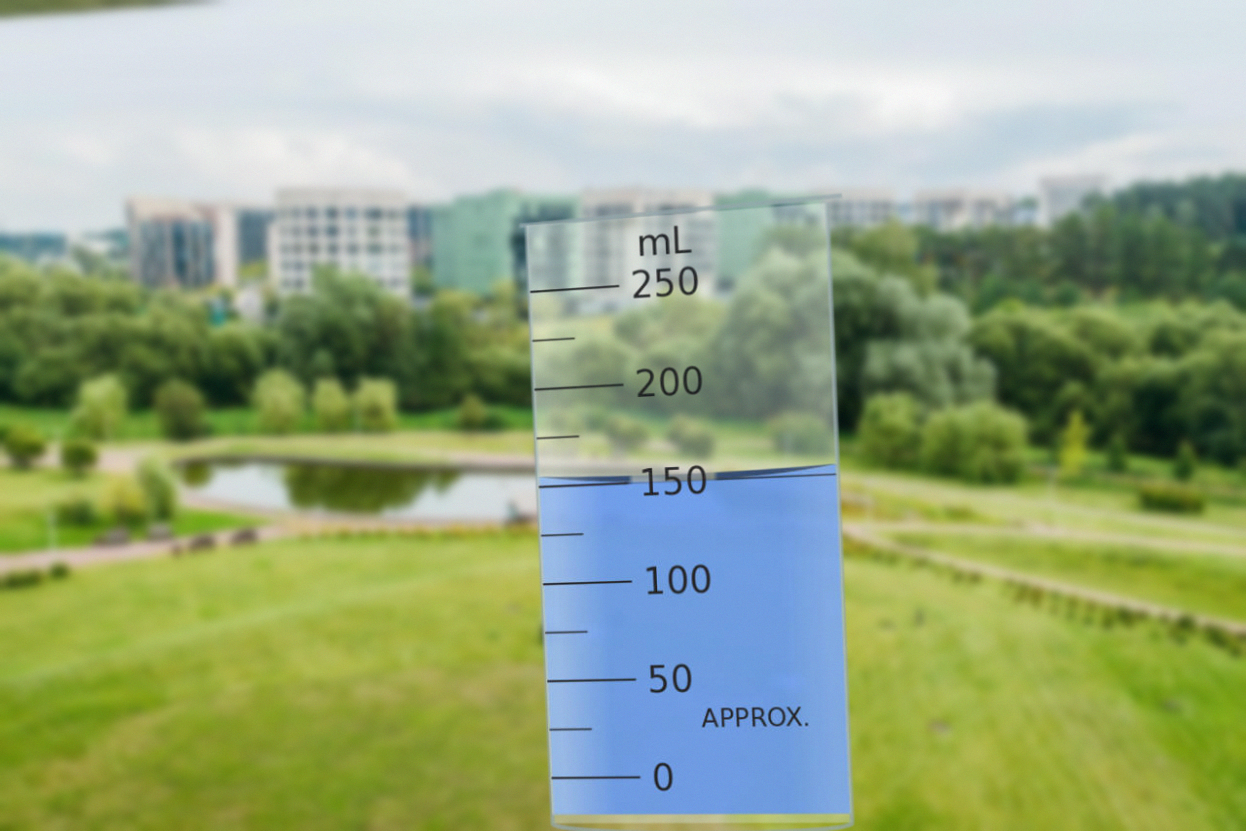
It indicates 150 mL
